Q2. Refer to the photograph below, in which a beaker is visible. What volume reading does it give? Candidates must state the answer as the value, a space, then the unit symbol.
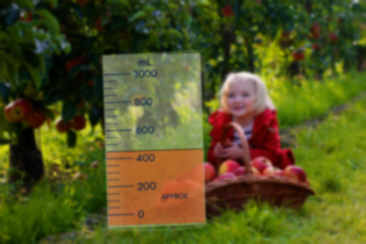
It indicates 450 mL
